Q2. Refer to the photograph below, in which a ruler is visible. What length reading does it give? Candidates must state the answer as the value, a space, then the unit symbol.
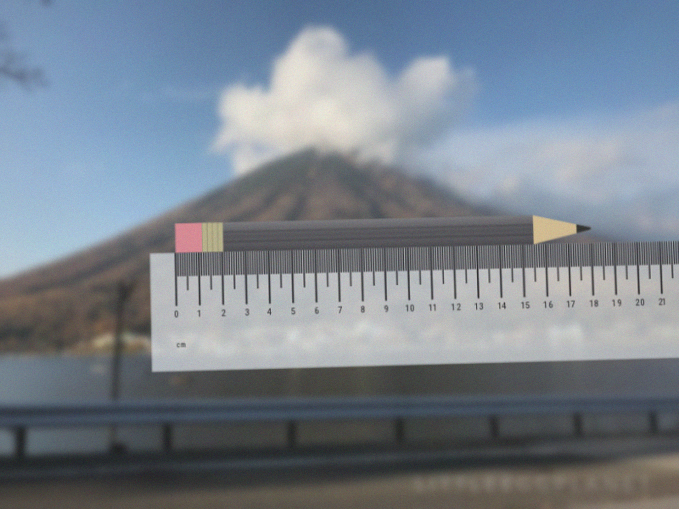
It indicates 18 cm
